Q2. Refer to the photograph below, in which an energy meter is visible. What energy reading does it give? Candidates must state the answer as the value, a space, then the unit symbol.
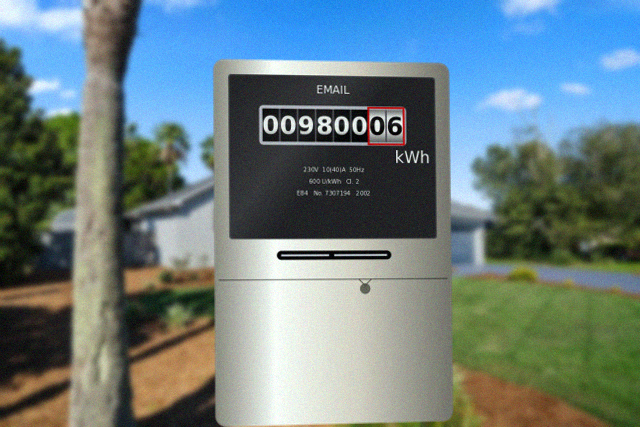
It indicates 9800.06 kWh
